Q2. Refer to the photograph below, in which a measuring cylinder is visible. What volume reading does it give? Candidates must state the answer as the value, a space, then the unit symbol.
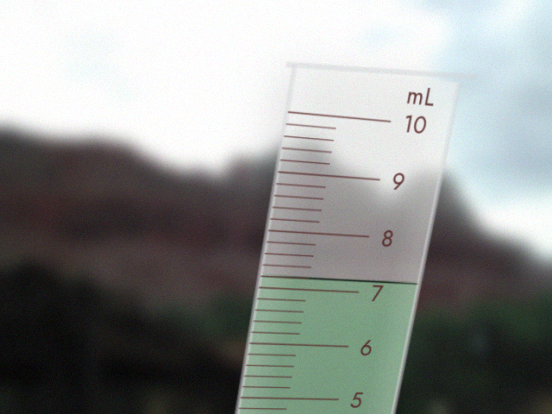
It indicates 7.2 mL
